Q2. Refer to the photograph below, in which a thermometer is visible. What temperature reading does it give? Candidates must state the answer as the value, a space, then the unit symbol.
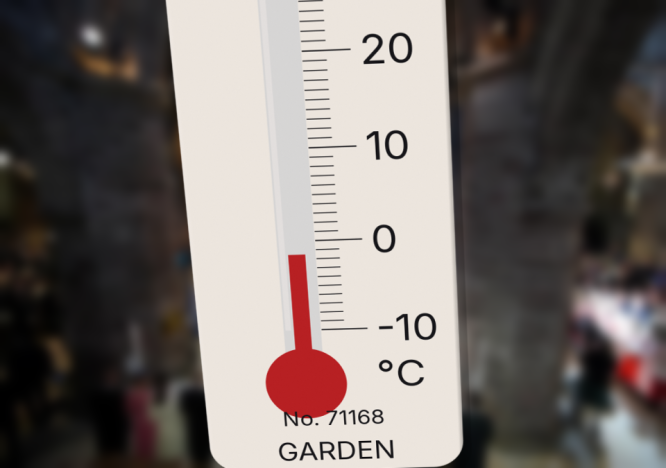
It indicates -1.5 °C
